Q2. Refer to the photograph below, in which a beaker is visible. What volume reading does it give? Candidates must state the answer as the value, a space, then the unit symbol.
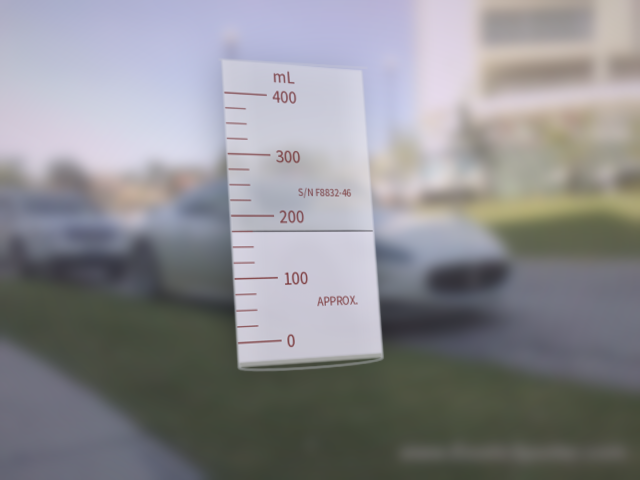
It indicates 175 mL
